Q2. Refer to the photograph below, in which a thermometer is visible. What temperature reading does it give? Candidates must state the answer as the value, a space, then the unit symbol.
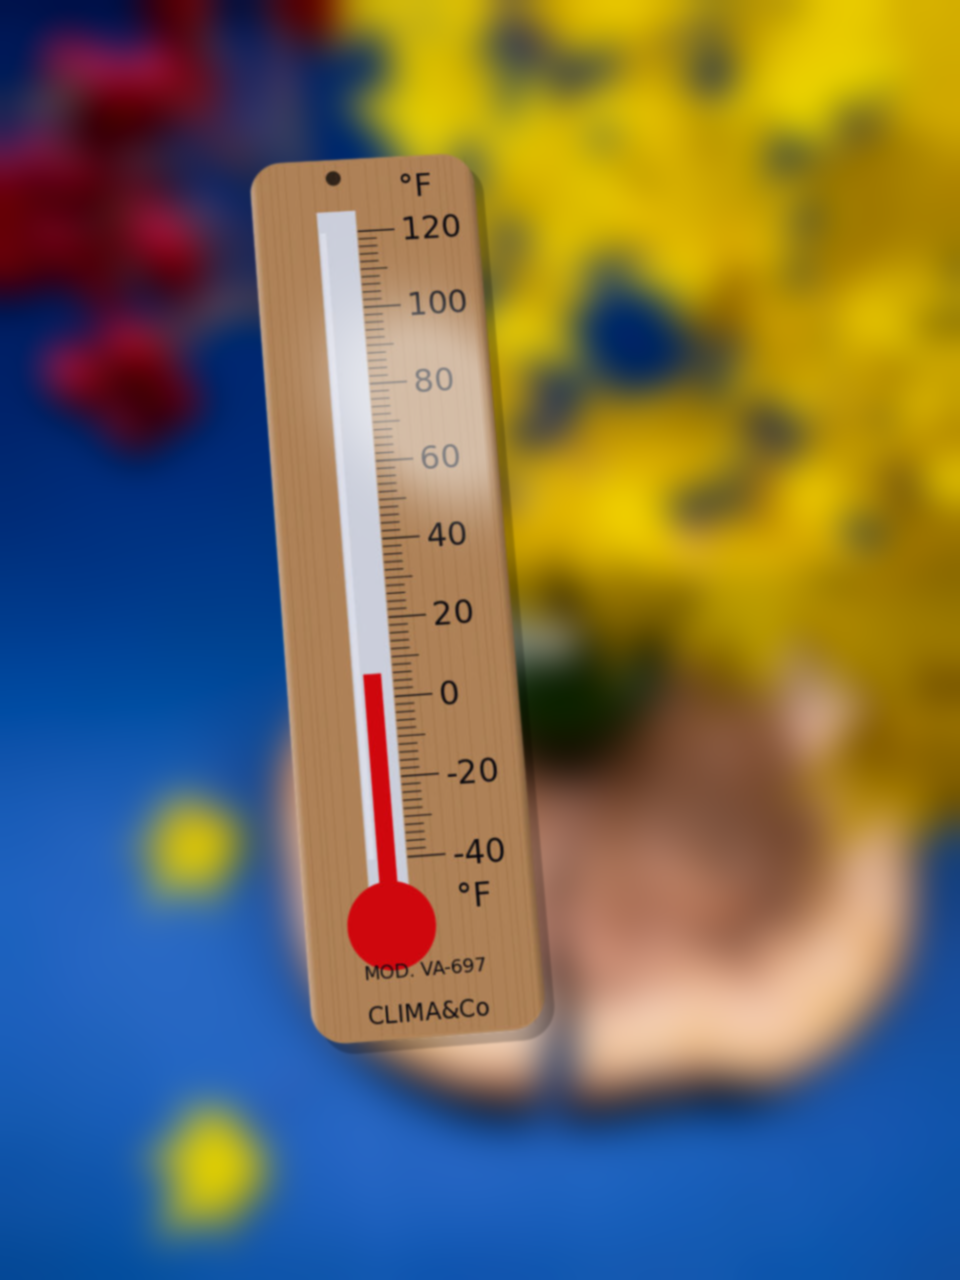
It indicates 6 °F
